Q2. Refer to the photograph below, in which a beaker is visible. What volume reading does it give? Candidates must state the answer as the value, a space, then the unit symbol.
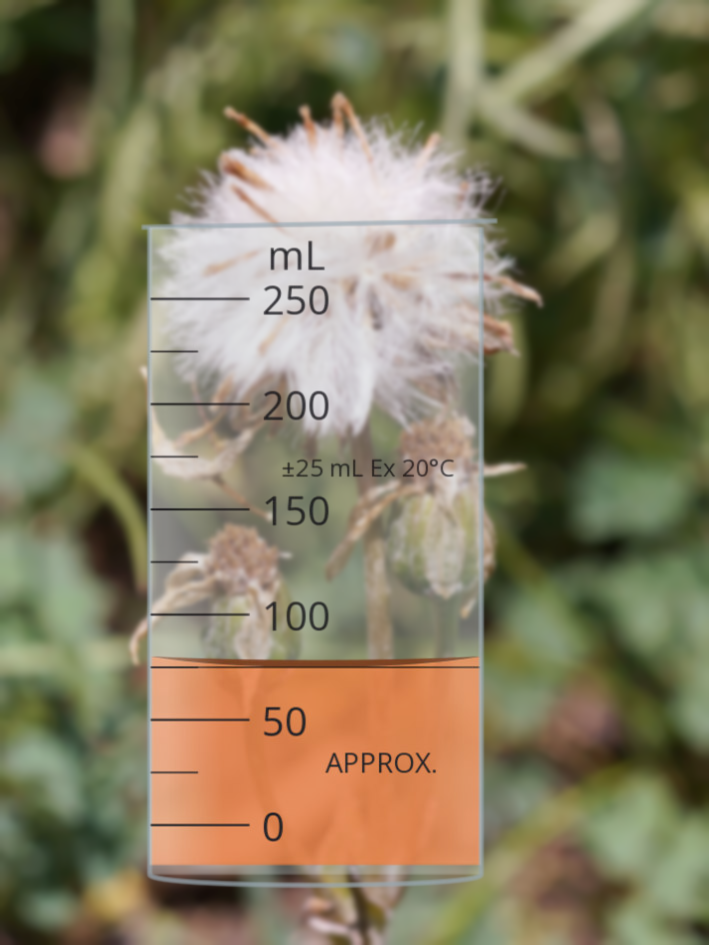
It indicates 75 mL
